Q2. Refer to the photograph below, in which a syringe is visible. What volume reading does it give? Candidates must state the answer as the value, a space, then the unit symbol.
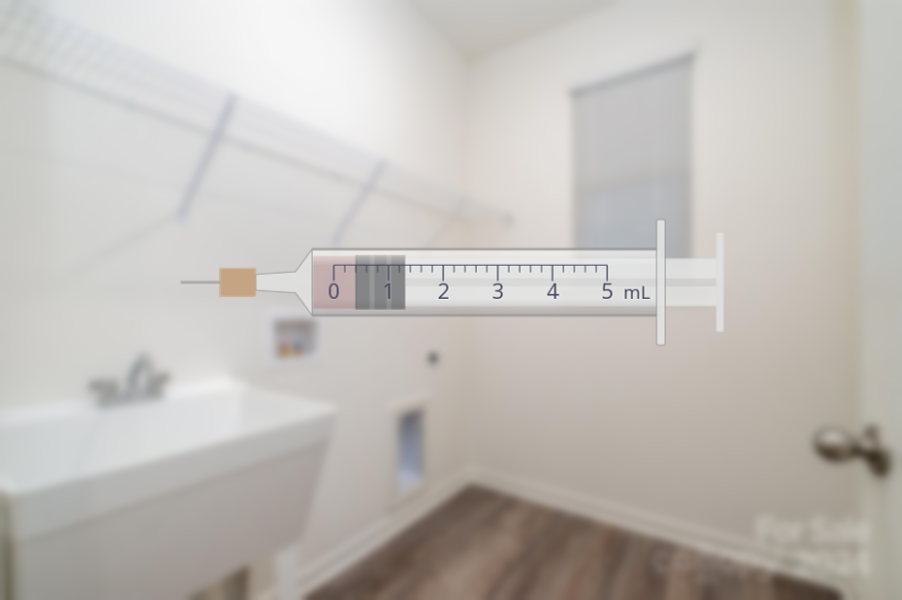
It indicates 0.4 mL
